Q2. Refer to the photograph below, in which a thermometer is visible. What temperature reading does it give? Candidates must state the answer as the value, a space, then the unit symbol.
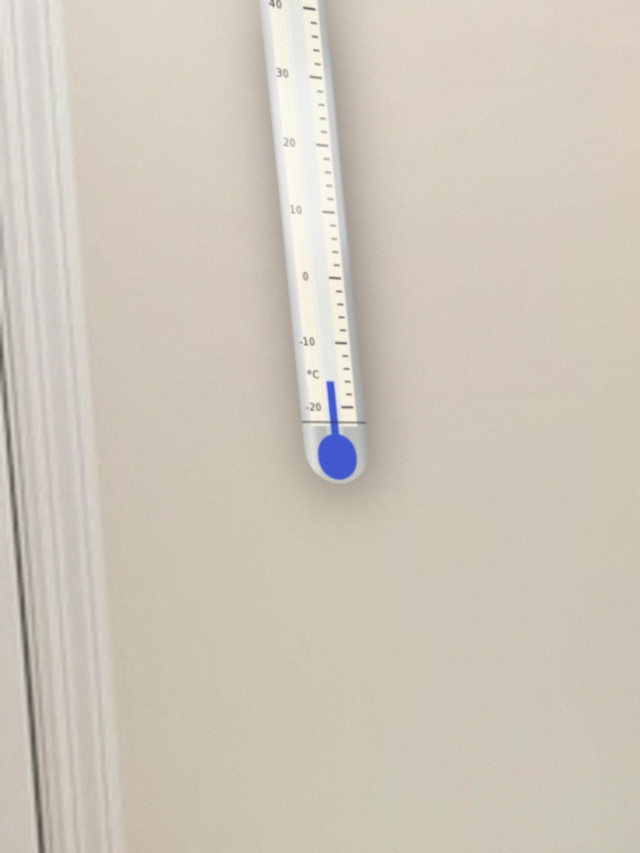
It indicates -16 °C
